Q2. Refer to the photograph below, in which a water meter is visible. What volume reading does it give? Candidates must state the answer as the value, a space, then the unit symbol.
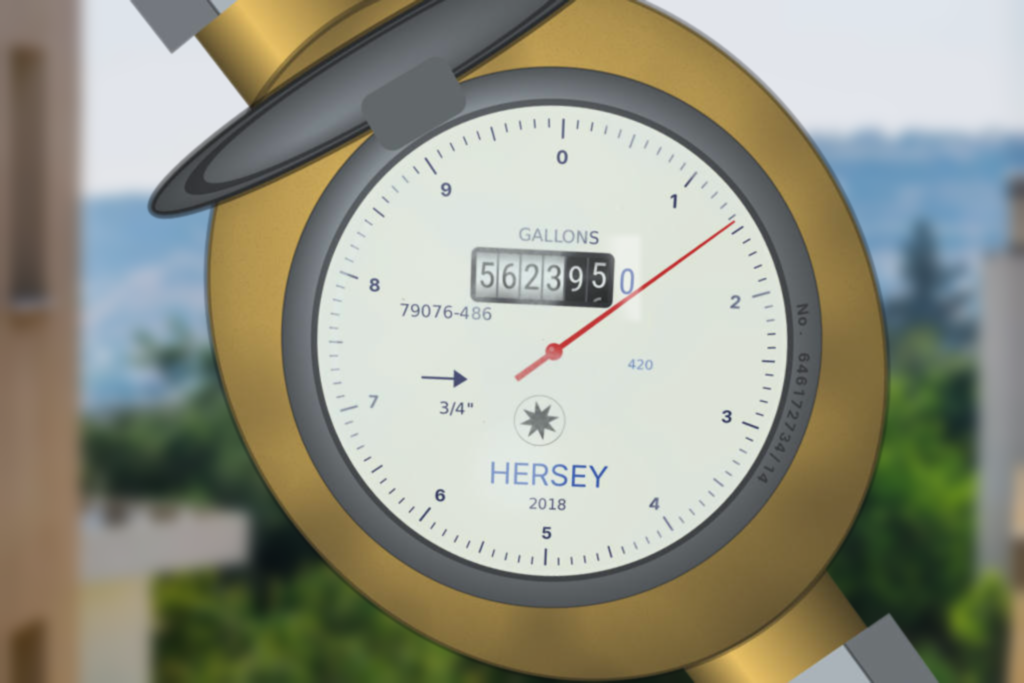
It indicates 5623951.4 gal
